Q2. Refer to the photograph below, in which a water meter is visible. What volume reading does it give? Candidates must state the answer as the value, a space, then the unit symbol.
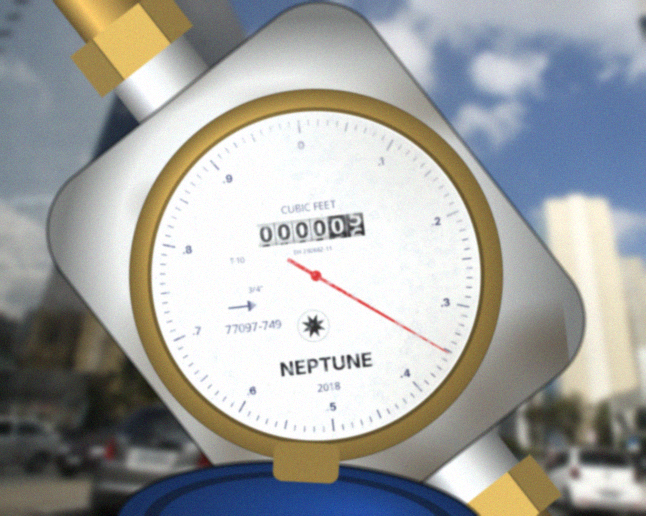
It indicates 5.35 ft³
